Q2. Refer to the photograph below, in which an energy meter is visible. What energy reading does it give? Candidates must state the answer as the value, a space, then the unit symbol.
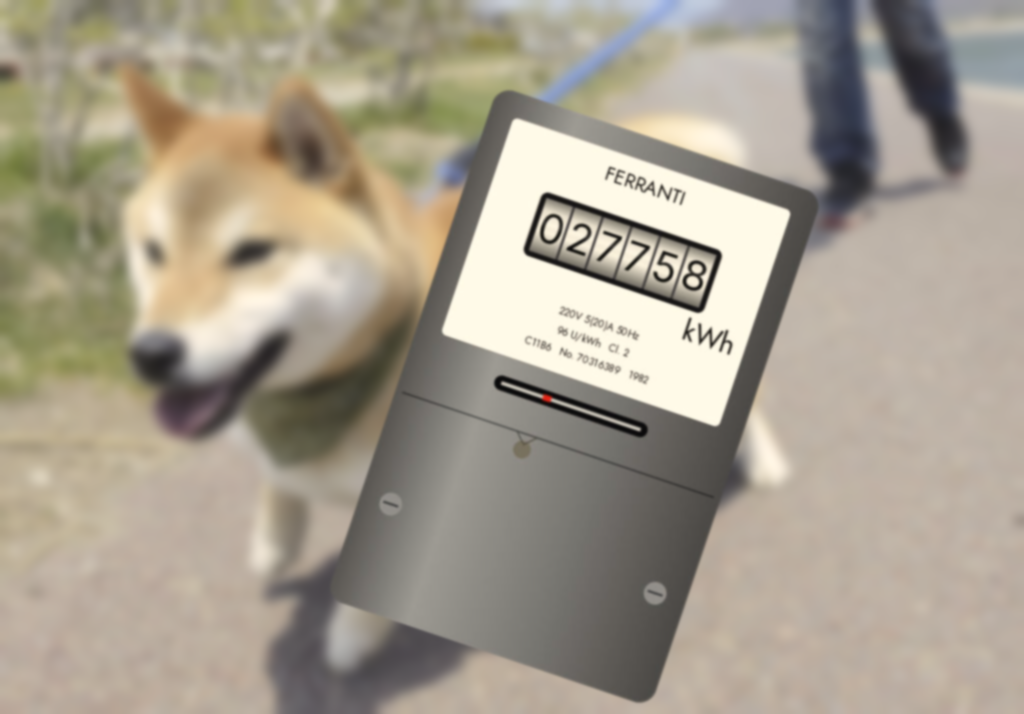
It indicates 27758 kWh
